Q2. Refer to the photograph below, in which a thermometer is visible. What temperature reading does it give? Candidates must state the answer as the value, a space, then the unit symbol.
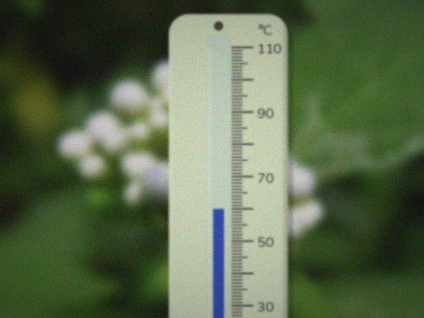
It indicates 60 °C
